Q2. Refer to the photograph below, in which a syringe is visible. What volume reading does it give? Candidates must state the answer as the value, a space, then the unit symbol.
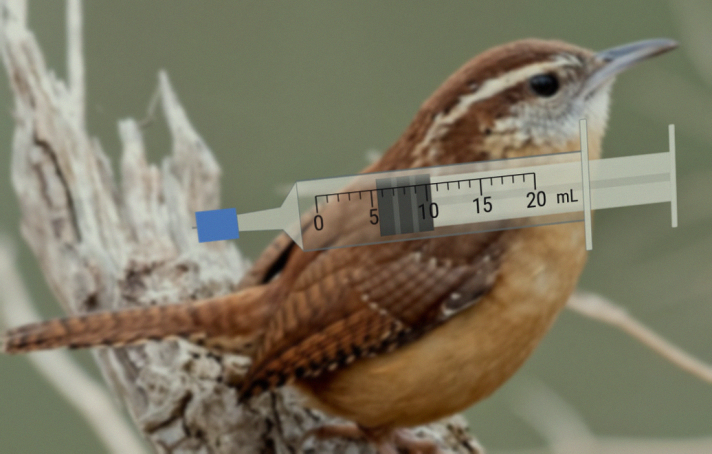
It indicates 5.5 mL
